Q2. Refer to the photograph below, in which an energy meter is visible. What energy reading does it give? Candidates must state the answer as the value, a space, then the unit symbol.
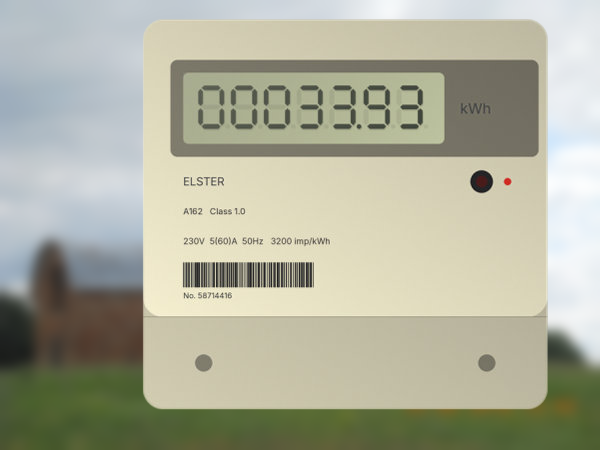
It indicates 33.93 kWh
